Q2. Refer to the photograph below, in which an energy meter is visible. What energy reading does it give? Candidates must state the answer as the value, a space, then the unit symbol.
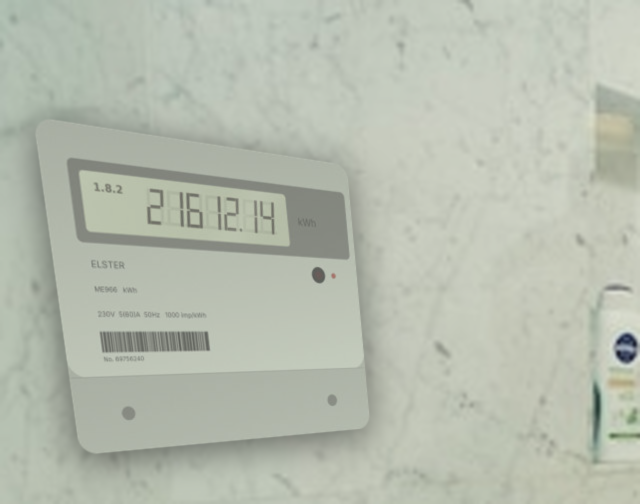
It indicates 21612.14 kWh
